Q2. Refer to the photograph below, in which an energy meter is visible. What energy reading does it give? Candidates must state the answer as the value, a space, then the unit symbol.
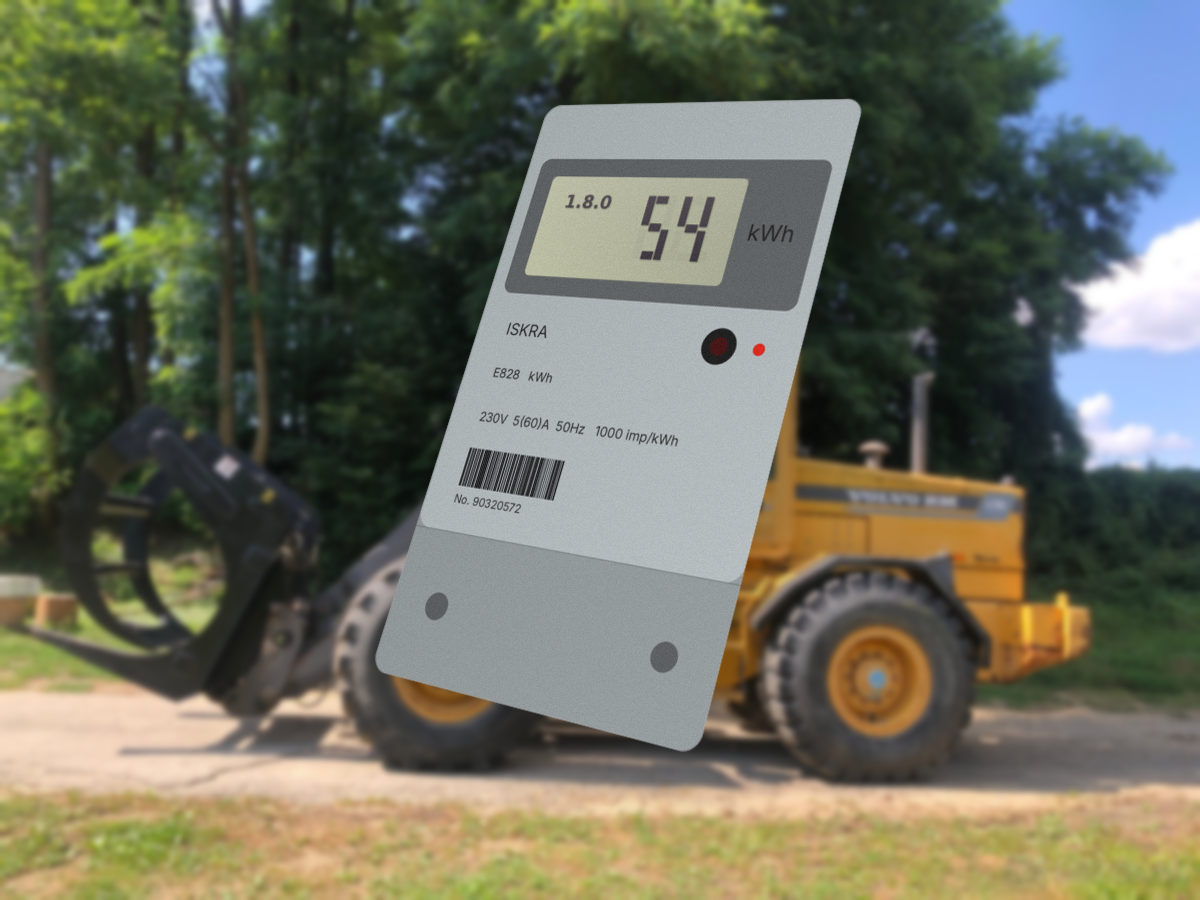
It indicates 54 kWh
